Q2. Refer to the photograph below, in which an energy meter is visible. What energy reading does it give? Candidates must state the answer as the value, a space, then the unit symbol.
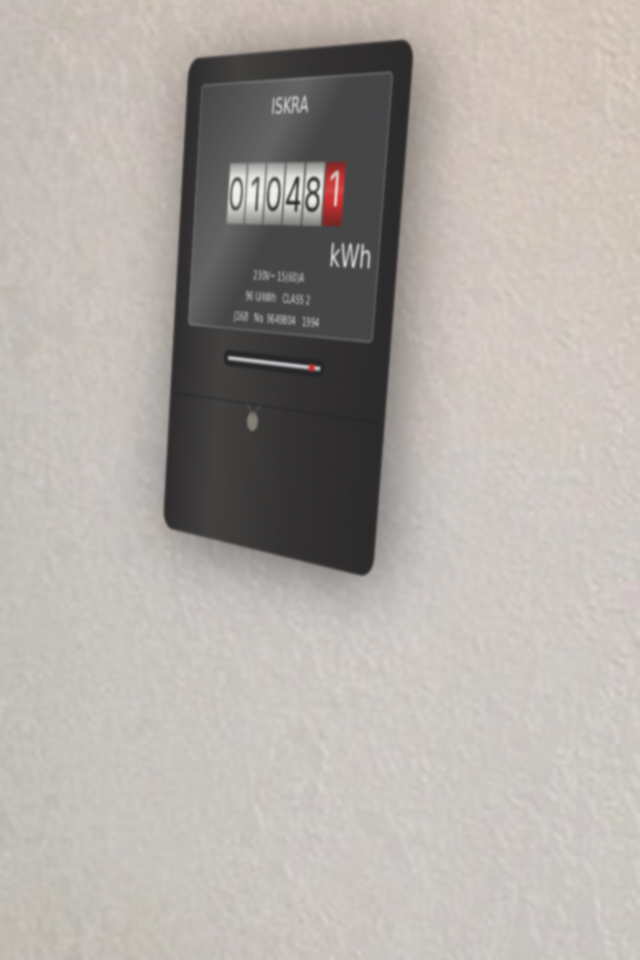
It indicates 1048.1 kWh
